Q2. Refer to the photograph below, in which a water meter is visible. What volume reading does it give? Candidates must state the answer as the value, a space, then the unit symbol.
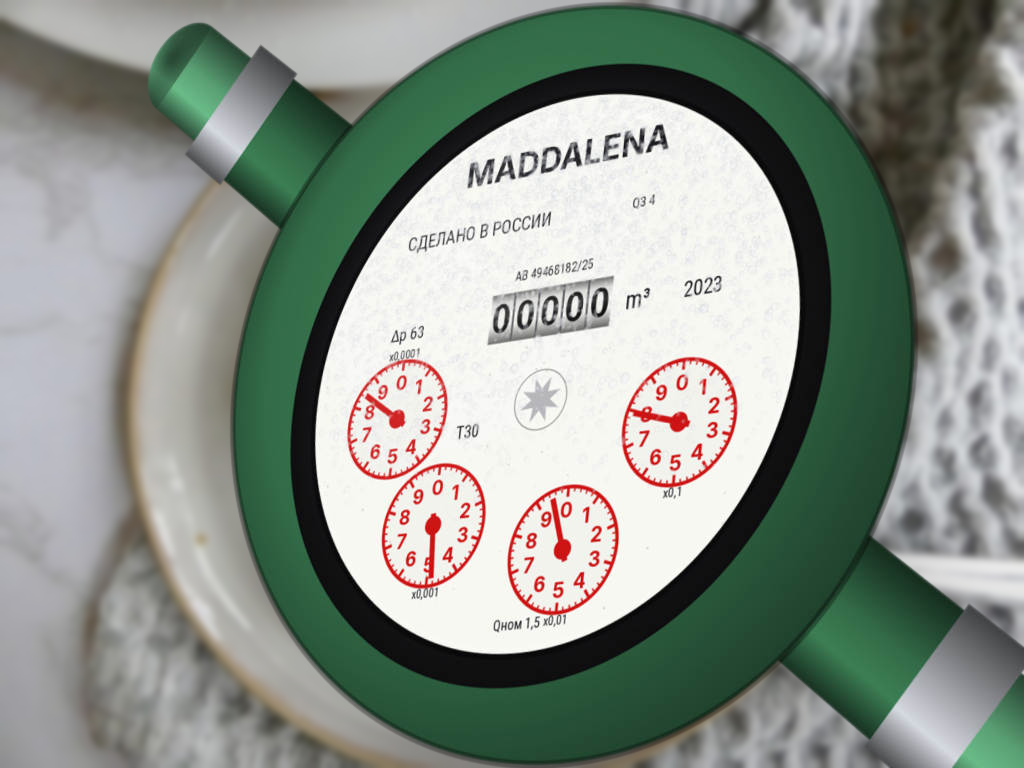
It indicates 0.7948 m³
